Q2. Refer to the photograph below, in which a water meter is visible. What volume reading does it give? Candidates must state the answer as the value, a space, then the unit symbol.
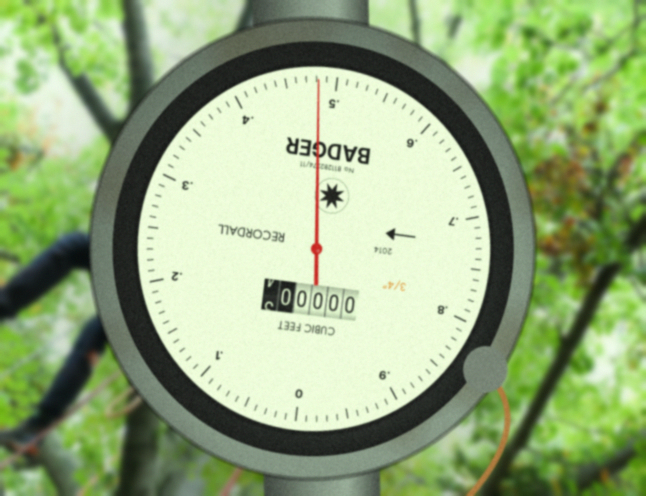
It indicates 3.48 ft³
